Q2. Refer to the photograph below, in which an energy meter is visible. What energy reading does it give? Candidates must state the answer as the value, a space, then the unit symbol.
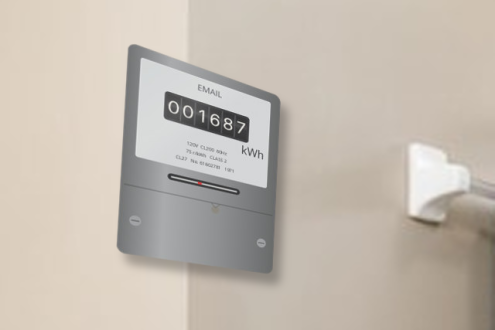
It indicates 1687 kWh
